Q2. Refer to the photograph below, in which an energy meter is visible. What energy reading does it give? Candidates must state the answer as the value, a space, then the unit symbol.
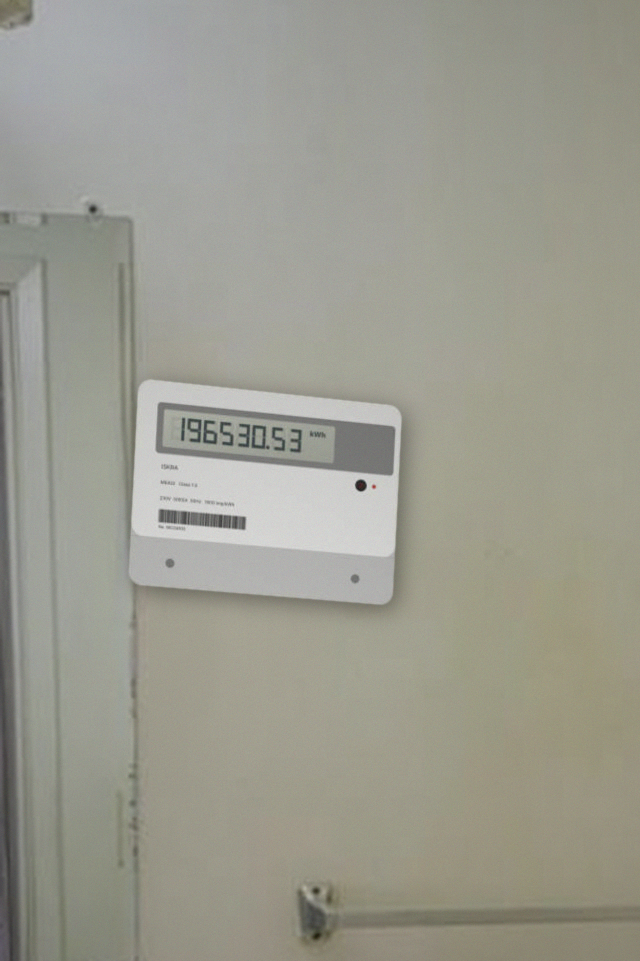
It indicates 196530.53 kWh
